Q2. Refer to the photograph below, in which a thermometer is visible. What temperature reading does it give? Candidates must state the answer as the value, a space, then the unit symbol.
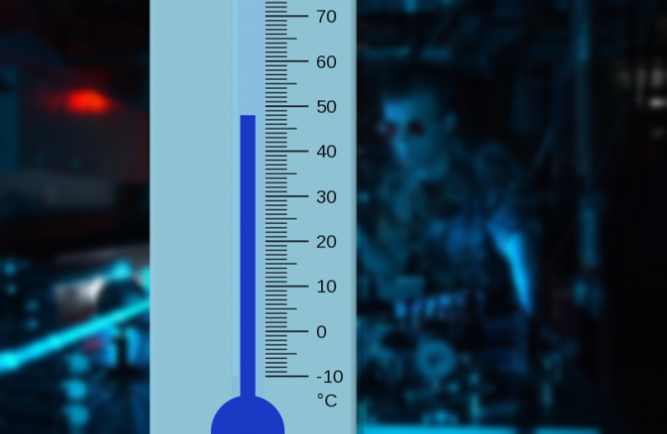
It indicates 48 °C
